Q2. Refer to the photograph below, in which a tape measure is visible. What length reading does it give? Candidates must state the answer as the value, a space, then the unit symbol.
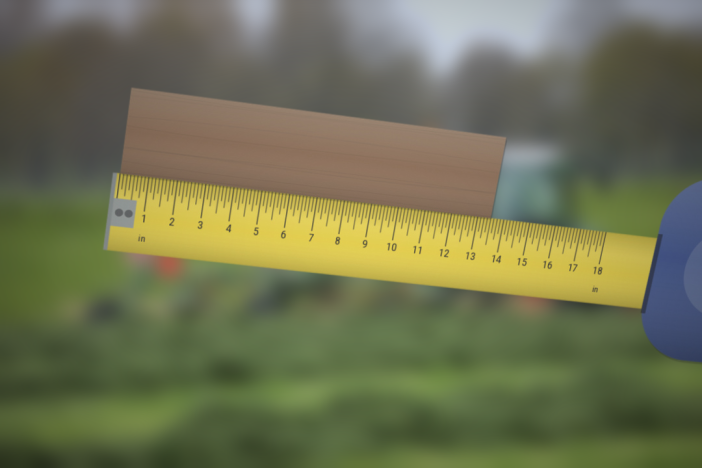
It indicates 13.5 in
